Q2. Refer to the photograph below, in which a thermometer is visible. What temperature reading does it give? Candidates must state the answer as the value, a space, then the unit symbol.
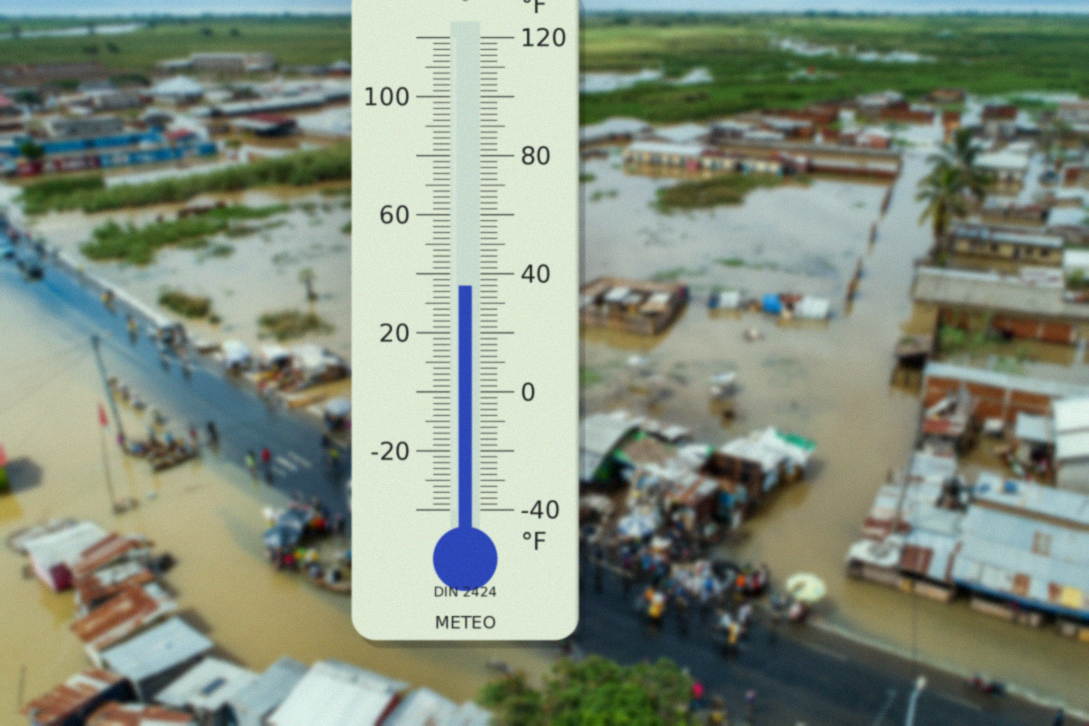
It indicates 36 °F
